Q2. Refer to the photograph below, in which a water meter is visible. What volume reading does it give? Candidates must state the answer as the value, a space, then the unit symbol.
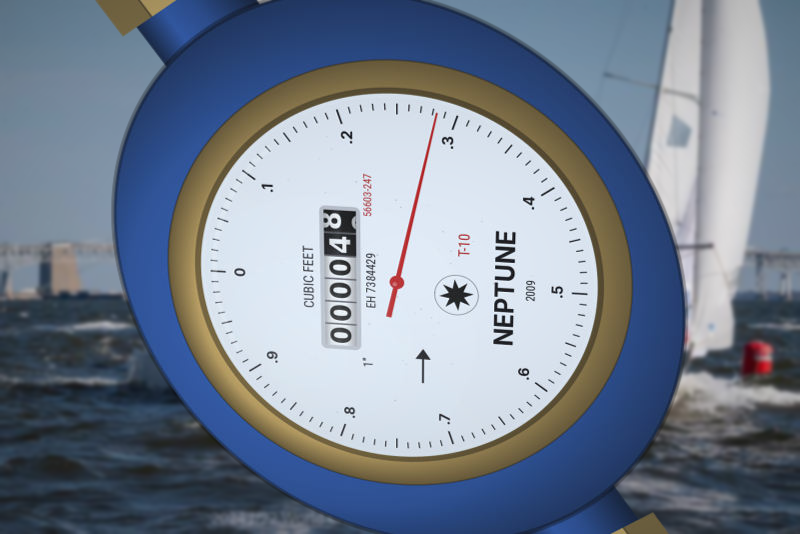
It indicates 48.28 ft³
